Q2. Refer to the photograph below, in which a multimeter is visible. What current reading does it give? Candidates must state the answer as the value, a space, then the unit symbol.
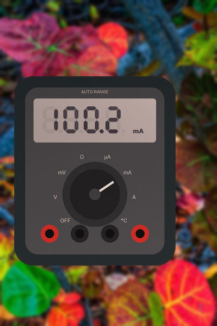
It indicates 100.2 mA
